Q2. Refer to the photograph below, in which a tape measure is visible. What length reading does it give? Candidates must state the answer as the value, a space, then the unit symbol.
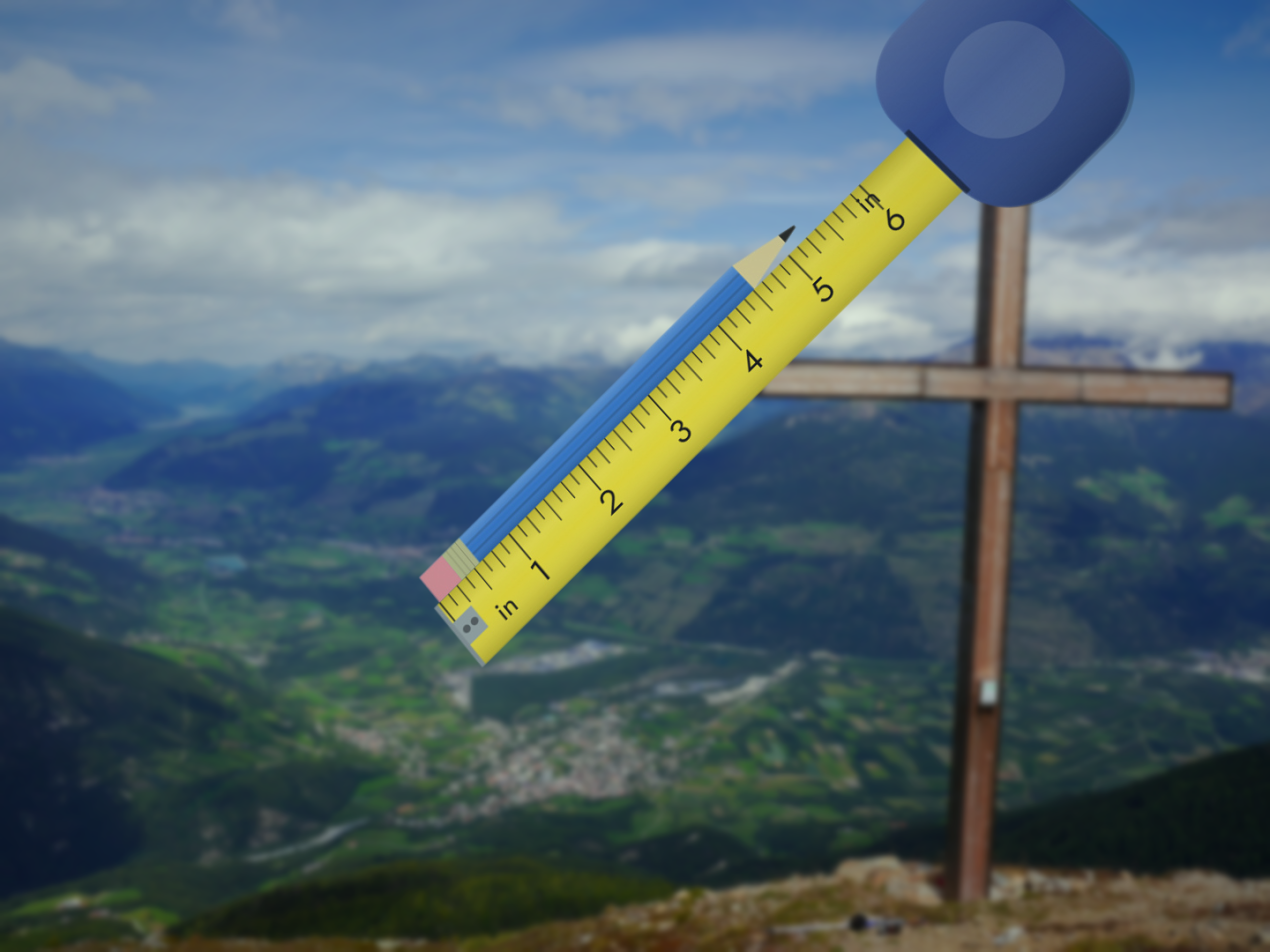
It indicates 5.25 in
